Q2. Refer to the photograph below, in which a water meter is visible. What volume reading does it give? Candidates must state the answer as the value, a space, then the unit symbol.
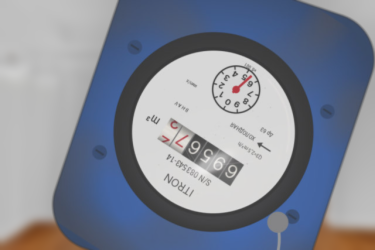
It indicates 6956.725 m³
